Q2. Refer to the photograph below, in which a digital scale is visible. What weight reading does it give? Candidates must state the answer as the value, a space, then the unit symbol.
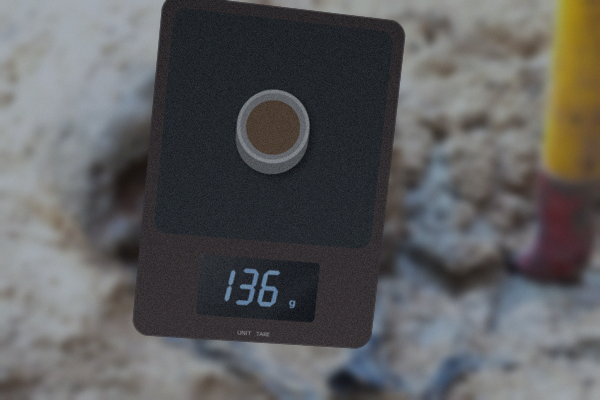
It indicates 136 g
